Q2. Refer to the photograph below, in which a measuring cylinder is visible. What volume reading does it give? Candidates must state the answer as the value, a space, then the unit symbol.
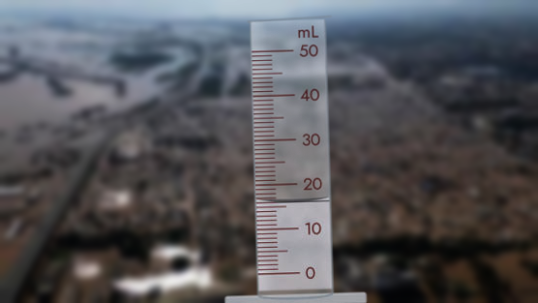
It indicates 16 mL
